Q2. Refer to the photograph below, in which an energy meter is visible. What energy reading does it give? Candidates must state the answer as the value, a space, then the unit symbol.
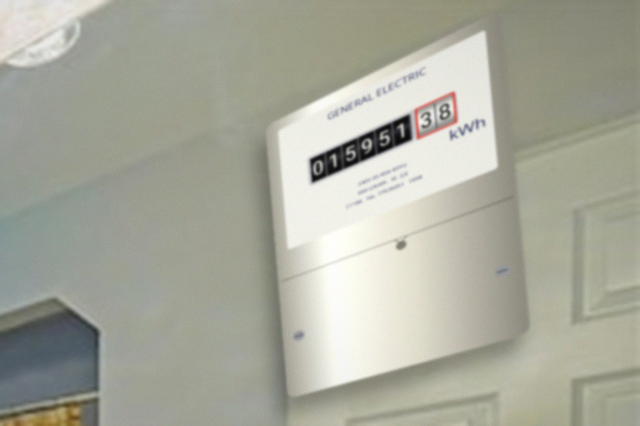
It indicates 15951.38 kWh
